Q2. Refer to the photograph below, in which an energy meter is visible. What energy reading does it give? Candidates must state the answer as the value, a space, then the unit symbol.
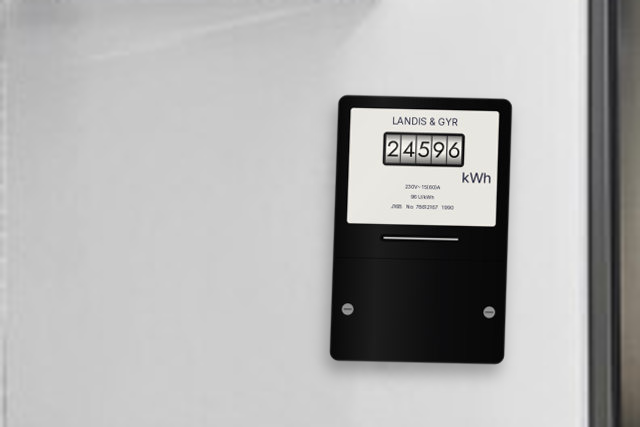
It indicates 24596 kWh
